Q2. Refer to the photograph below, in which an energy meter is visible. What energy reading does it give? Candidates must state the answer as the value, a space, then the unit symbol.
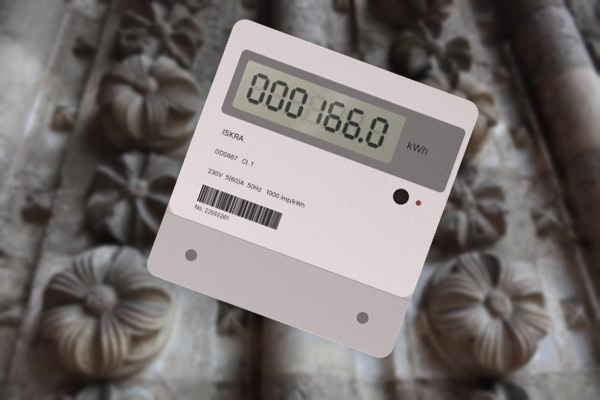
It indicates 166.0 kWh
